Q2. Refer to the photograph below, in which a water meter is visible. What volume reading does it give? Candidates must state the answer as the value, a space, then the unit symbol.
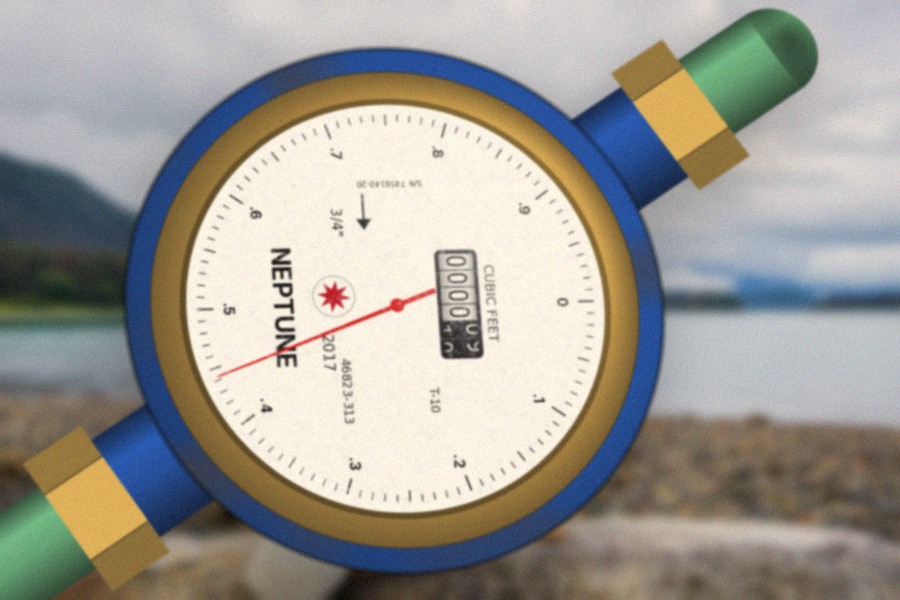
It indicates 9.44 ft³
